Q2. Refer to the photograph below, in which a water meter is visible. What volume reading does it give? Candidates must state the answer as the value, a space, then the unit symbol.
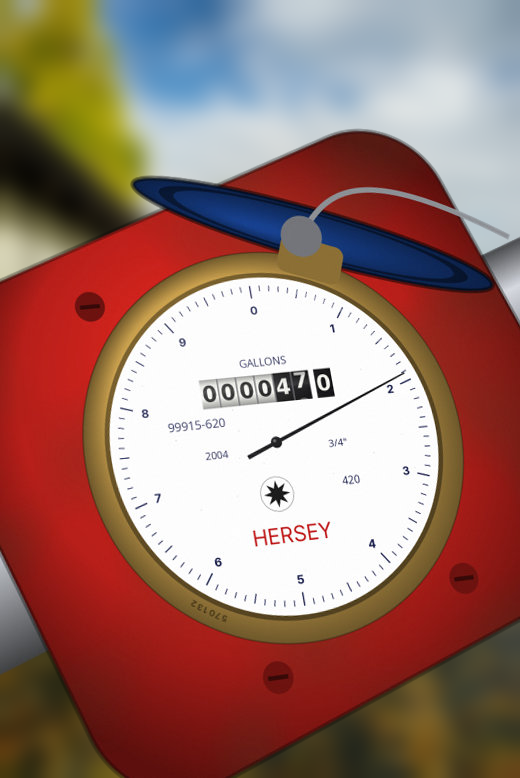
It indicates 471.9 gal
